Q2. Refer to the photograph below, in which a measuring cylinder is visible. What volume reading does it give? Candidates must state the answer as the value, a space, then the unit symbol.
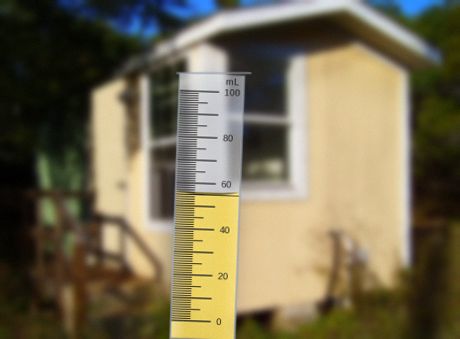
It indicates 55 mL
